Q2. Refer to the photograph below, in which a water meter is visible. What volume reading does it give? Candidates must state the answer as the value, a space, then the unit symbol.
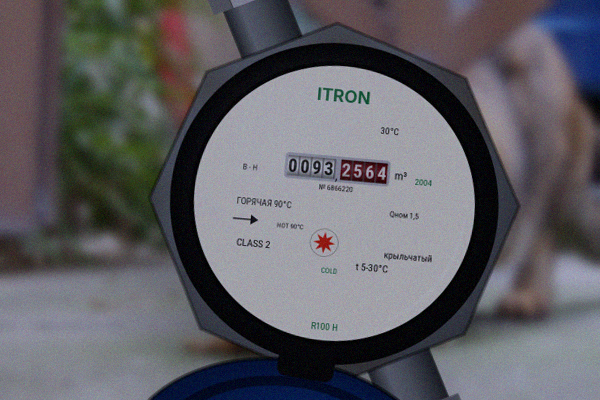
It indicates 93.2564 m³
